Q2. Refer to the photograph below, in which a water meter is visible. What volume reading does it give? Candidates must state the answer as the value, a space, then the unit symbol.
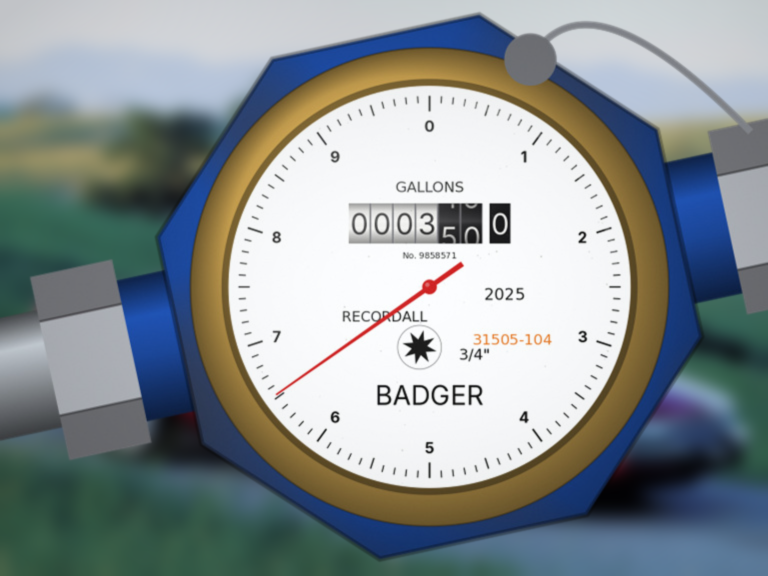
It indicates 3496.5 gal
